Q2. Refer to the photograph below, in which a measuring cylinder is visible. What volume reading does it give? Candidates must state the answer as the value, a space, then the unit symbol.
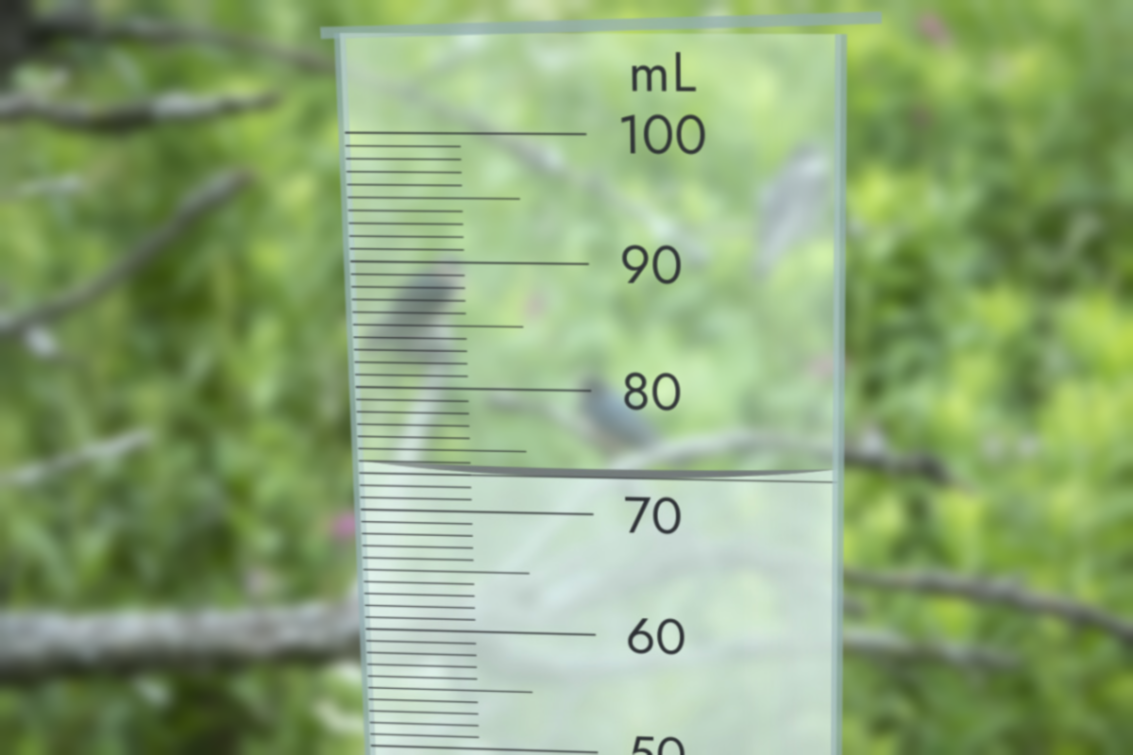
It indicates 73 mL
